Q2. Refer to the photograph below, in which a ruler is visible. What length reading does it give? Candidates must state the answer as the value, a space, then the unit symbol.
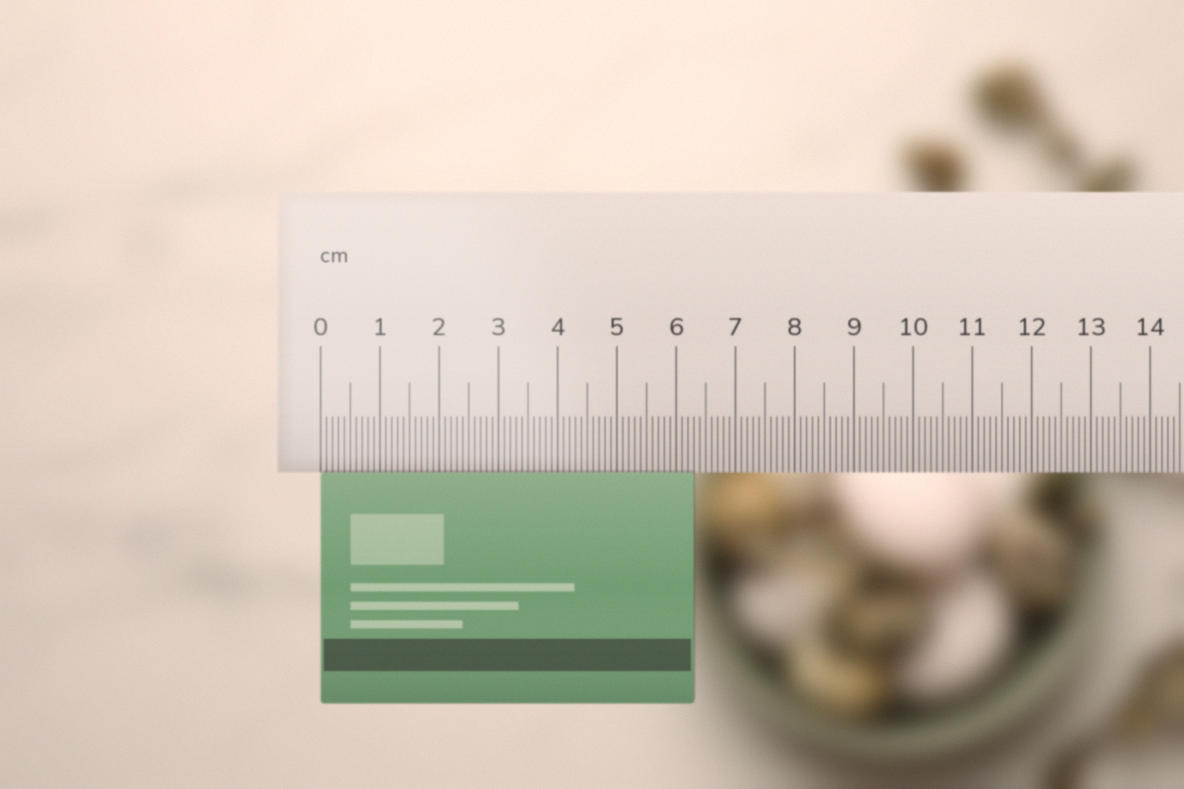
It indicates 6.3 cm
